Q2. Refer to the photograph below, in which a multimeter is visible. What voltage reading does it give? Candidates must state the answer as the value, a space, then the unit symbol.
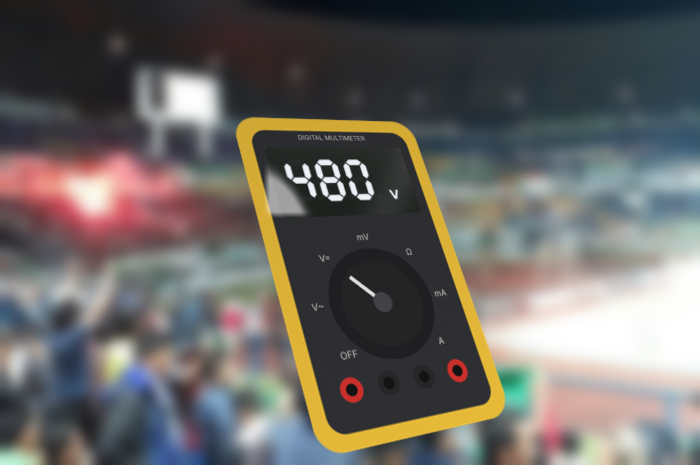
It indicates 480 V
